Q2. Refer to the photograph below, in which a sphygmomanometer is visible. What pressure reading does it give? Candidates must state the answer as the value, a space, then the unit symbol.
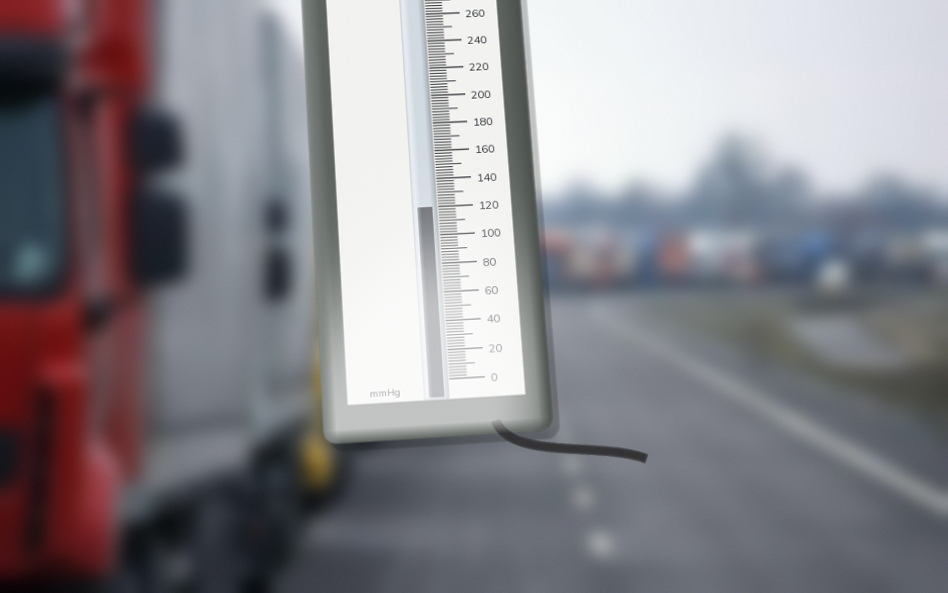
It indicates 120 mmHg
